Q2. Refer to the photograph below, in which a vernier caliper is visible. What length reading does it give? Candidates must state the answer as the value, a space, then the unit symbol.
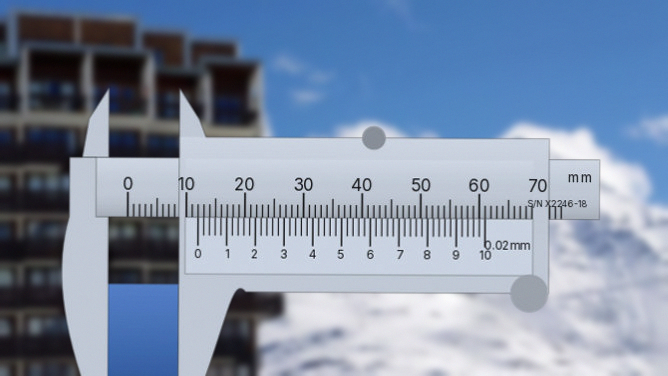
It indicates 12.0 mm
